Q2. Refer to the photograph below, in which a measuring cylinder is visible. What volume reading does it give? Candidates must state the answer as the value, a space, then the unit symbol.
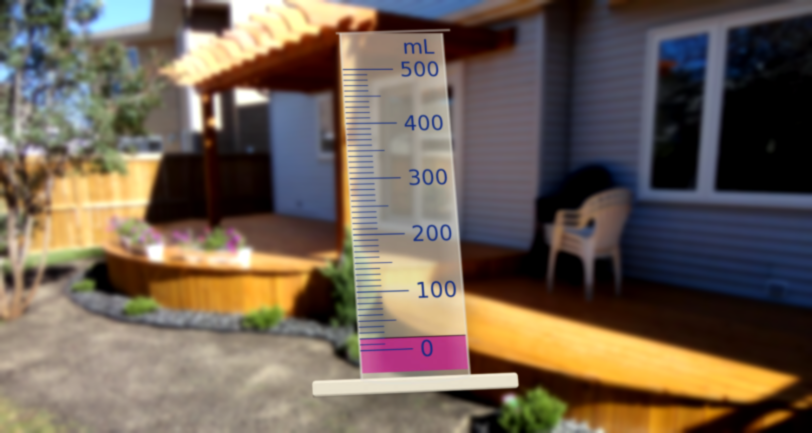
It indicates 20 mL
